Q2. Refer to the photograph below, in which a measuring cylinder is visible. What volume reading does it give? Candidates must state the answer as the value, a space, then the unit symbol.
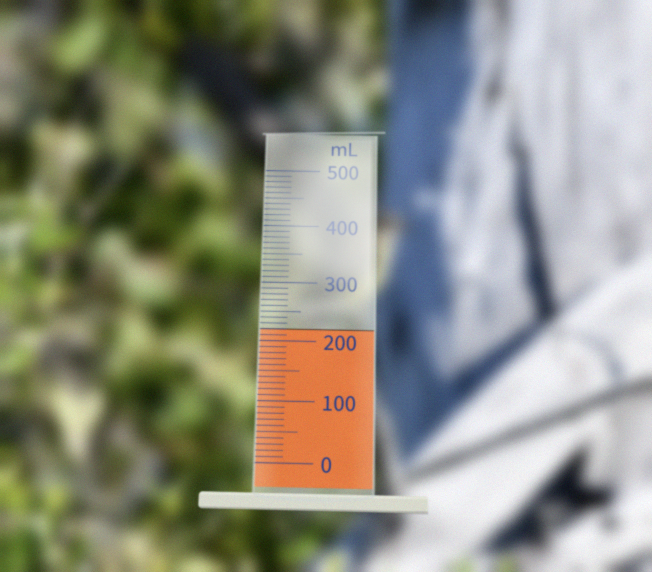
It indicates 220 mL
